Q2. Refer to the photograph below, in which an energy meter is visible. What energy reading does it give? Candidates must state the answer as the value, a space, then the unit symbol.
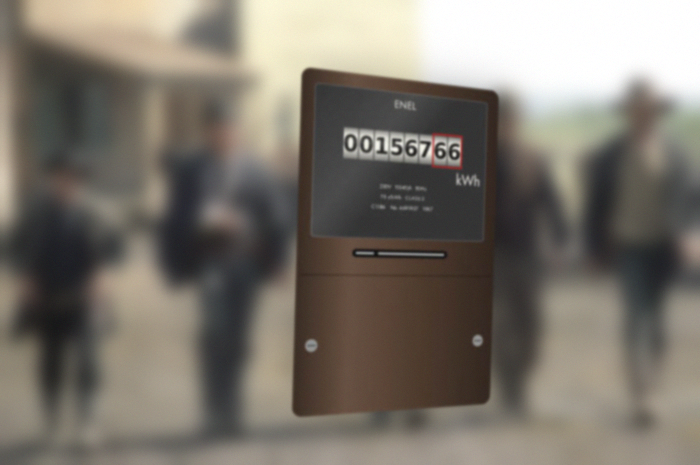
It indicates 1567.66 kWh
